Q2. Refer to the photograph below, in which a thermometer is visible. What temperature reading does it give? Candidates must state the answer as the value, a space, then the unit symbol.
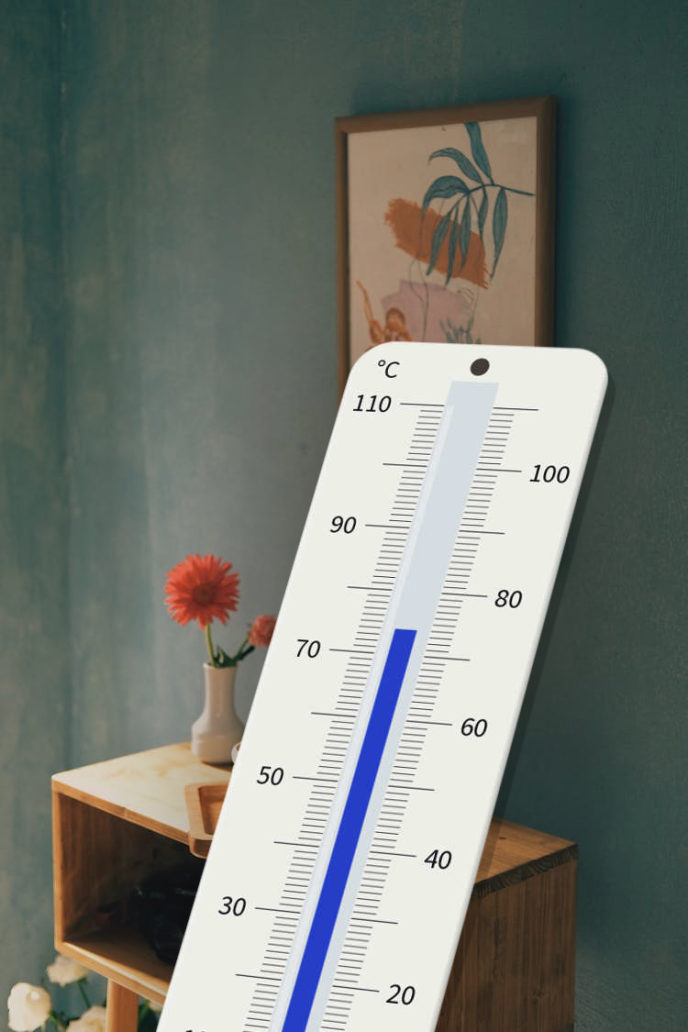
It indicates 74 °C
